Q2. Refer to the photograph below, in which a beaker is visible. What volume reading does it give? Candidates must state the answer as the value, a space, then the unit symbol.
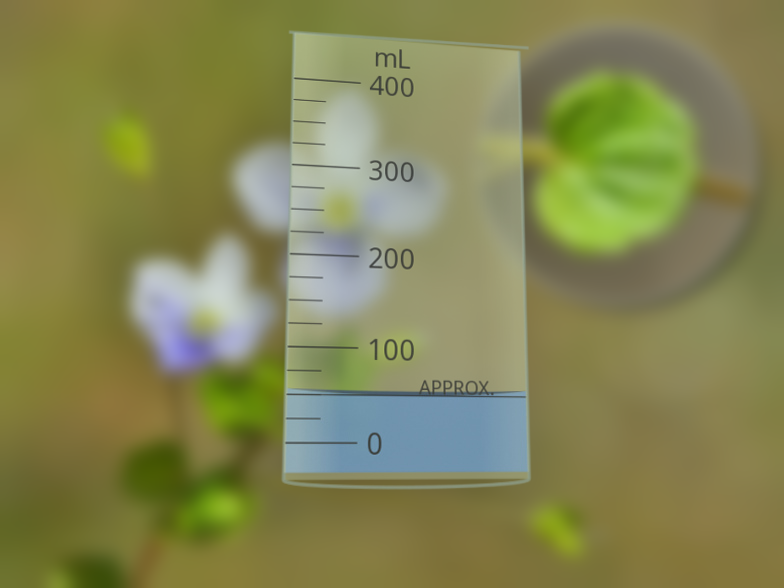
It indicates 50 mL
